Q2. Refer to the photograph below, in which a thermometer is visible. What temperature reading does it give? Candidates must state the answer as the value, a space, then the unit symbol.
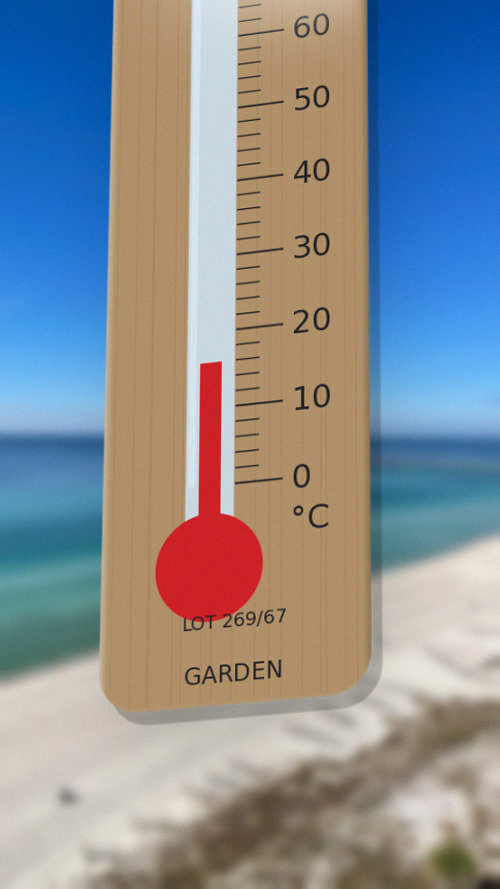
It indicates 16 °C
